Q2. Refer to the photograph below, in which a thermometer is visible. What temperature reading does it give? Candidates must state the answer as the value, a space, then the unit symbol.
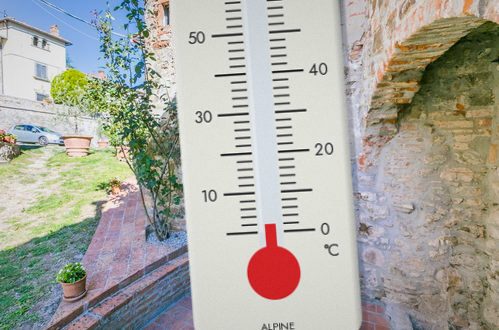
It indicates 2 °C
